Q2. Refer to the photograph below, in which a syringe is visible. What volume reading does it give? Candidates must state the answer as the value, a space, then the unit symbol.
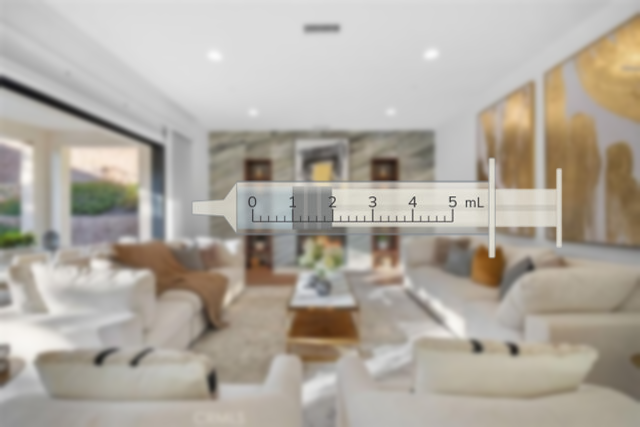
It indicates 1 mL
